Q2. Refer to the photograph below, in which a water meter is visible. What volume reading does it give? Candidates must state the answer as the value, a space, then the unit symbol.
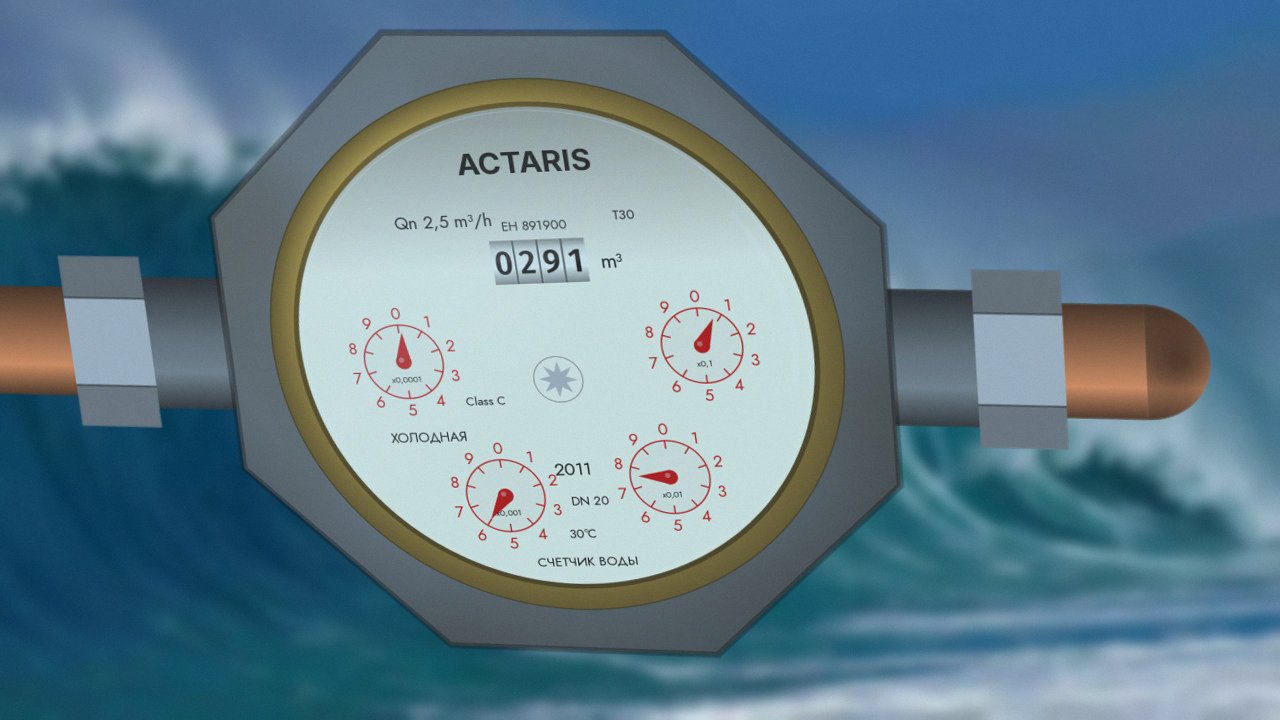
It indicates 291.0760 m³
